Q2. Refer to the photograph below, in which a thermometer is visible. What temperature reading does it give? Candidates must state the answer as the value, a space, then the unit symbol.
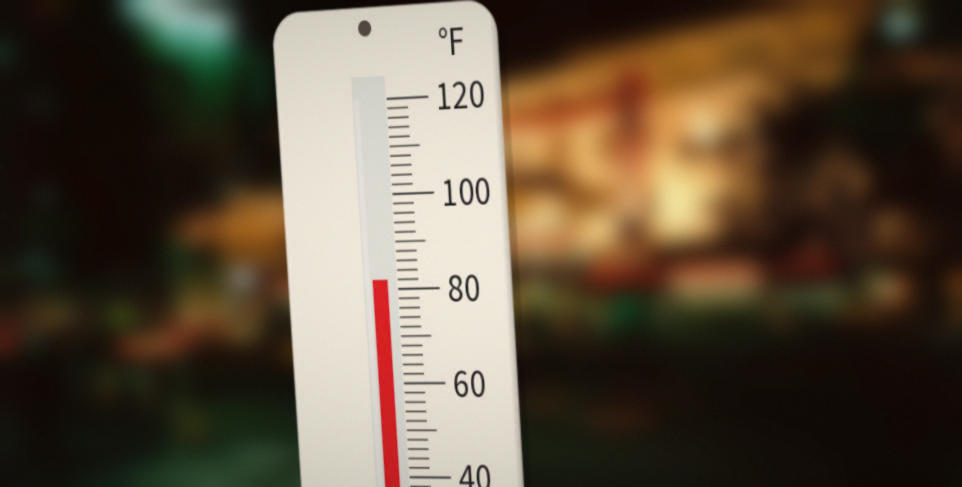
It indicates 82 °F
